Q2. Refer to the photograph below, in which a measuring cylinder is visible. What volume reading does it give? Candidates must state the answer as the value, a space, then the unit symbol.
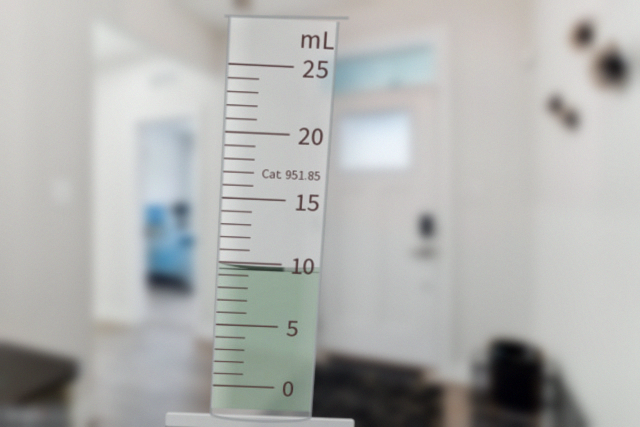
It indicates 9.5 mL
